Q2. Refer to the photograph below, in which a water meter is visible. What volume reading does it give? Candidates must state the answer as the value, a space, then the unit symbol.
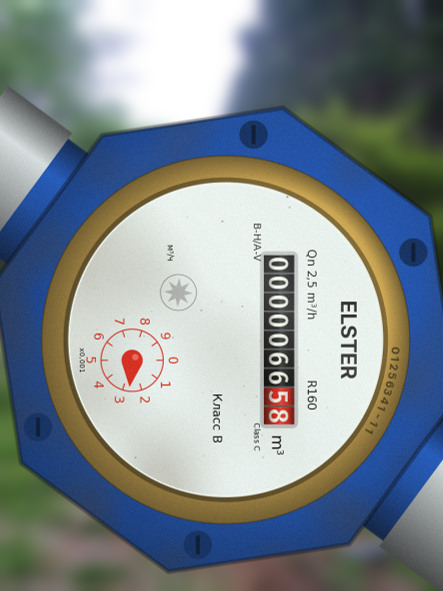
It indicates 66.582 m³
